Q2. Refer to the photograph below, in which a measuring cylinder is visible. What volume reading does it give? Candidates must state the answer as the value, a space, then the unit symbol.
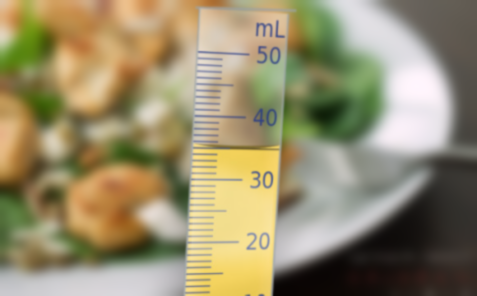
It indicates 35 mL
